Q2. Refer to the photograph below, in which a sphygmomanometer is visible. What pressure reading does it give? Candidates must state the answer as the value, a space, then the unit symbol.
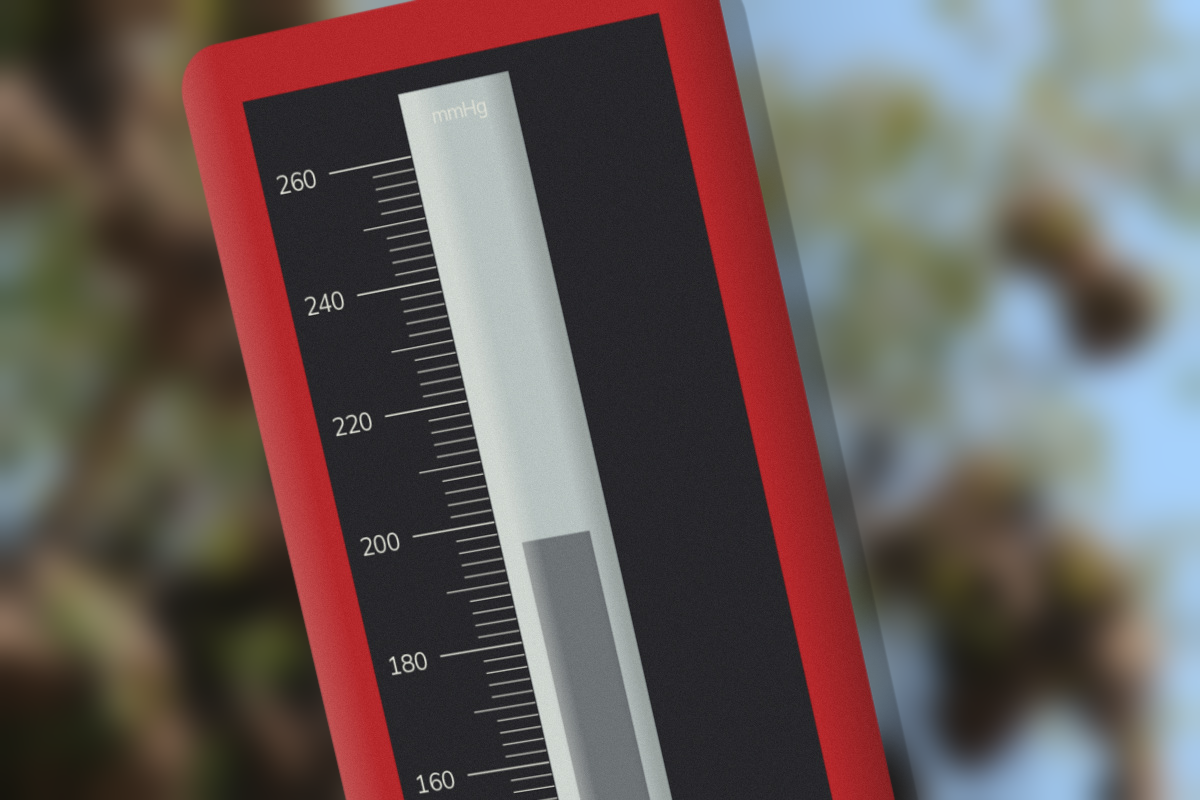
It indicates 196 mmHg
